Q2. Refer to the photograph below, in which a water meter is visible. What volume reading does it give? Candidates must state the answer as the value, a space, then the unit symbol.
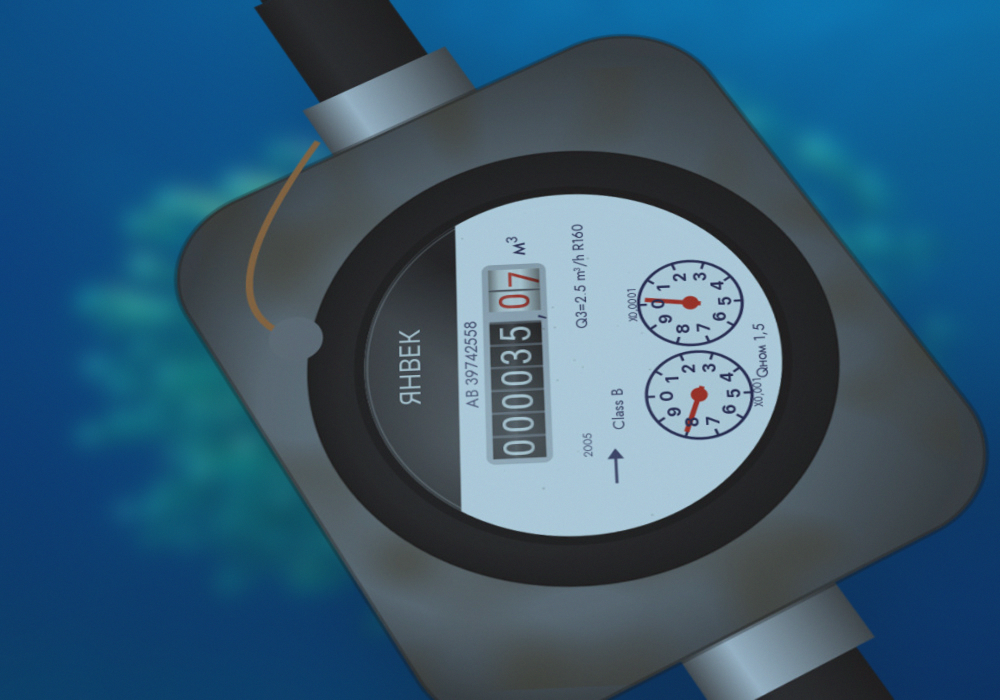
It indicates 35.0680 m³
